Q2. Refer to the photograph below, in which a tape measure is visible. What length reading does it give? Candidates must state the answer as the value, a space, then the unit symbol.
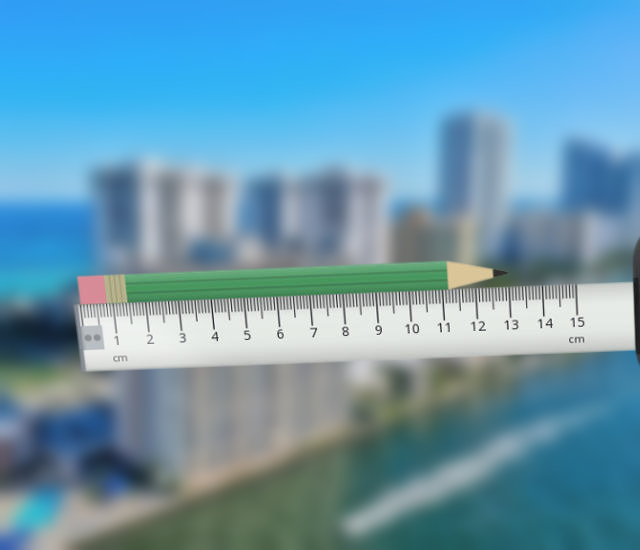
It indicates 13 cm
